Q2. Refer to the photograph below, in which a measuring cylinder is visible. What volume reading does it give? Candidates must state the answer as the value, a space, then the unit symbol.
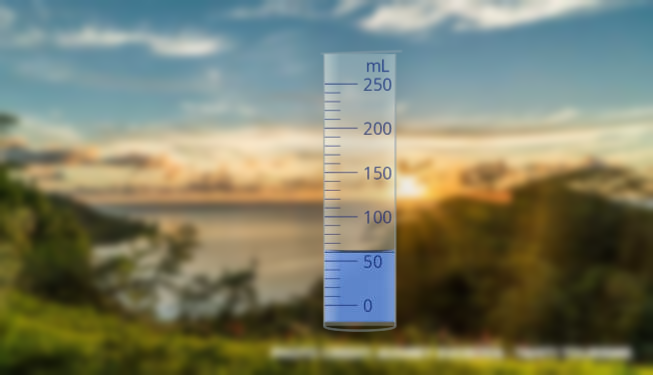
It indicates 60 mL
